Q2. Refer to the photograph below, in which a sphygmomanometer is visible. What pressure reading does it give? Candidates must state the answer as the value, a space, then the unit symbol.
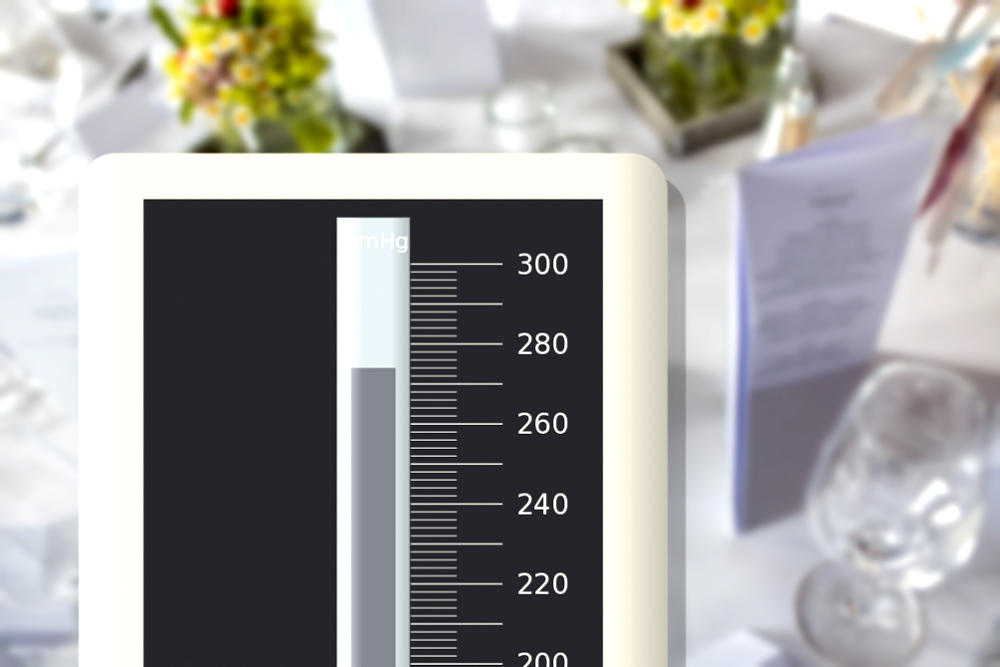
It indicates 274 mmHg
